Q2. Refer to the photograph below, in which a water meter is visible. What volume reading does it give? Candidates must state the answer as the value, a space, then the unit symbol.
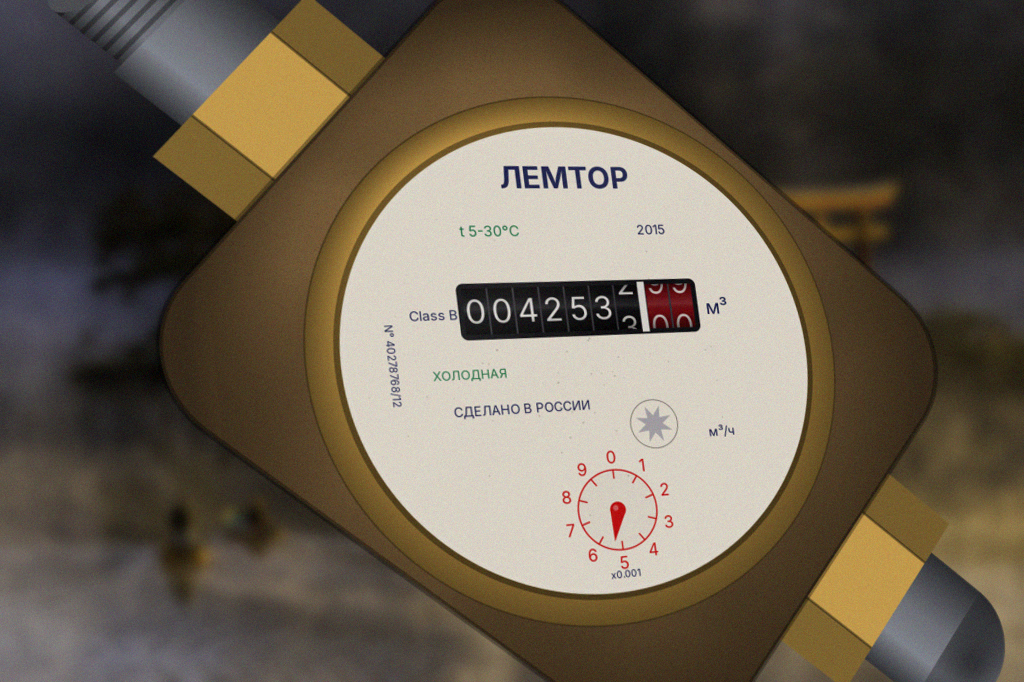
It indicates 42532.995 m³
